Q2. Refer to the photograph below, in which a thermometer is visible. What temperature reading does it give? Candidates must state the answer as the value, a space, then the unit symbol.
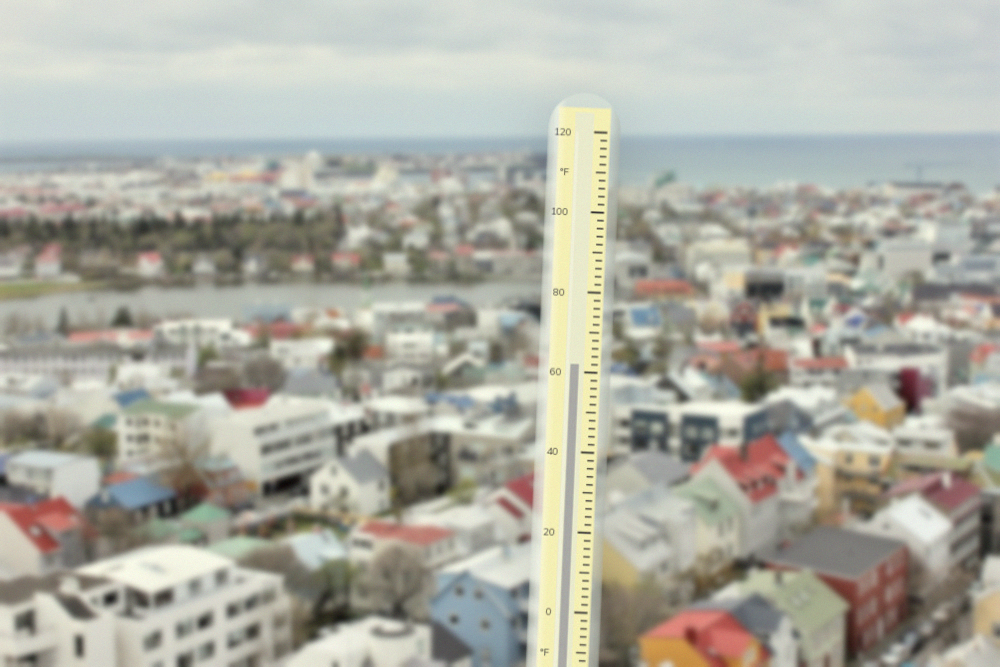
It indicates 62 °F
